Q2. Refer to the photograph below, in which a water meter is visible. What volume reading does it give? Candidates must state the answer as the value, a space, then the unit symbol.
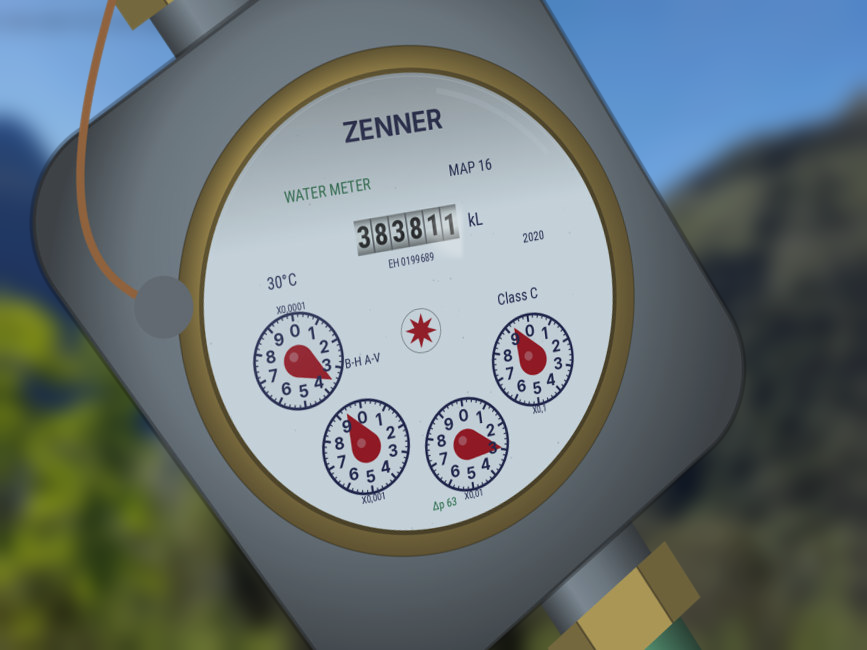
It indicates 383810.9293 kL
